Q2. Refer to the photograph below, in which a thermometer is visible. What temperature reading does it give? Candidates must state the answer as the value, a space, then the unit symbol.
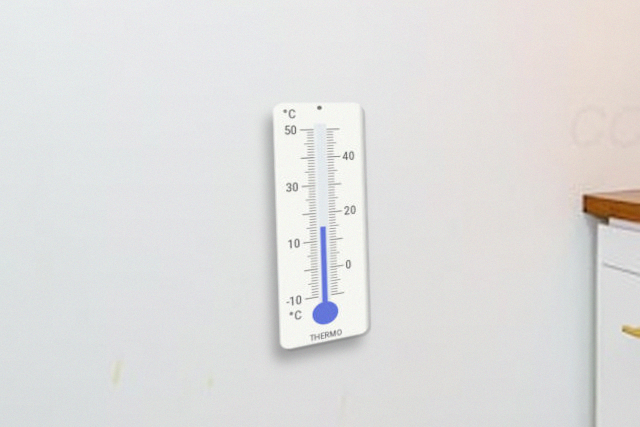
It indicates 15 °C
